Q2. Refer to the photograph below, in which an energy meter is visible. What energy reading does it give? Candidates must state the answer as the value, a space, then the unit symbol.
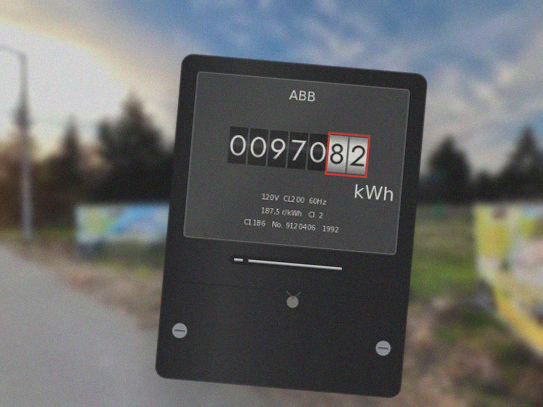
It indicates 970.82 kWh
